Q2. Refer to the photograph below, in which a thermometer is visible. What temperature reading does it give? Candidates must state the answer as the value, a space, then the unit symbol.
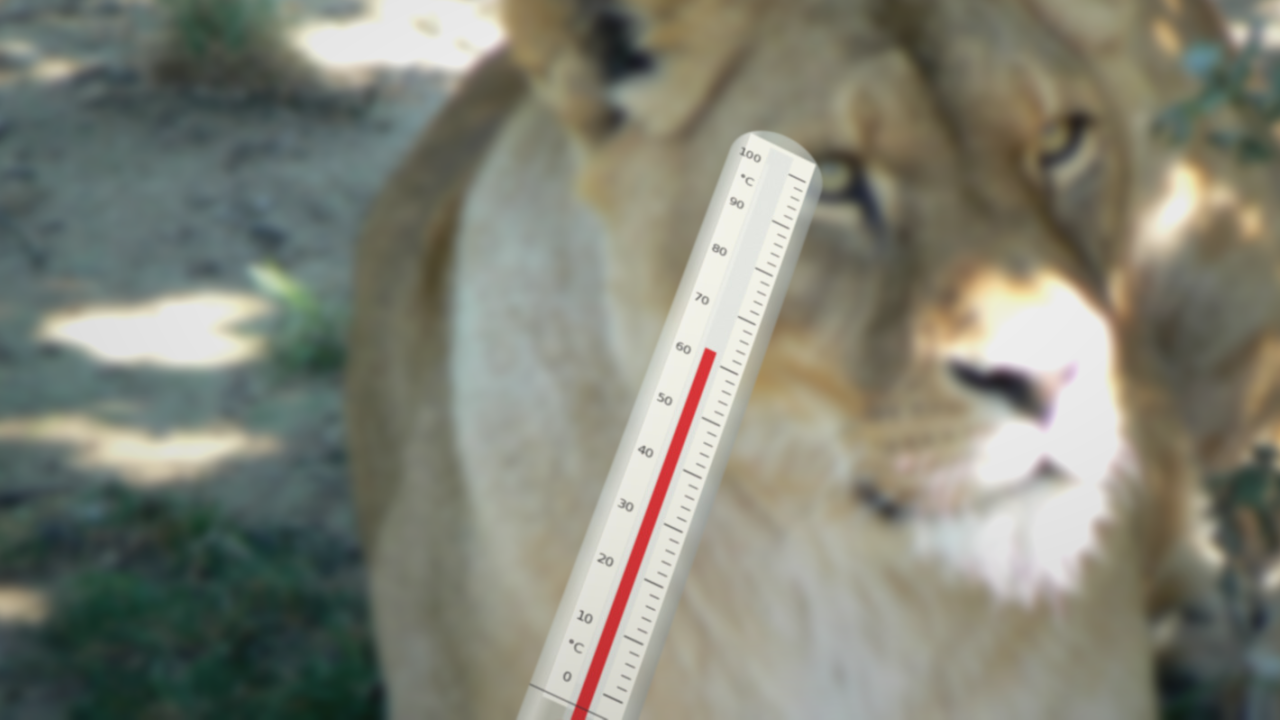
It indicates 62 °C
